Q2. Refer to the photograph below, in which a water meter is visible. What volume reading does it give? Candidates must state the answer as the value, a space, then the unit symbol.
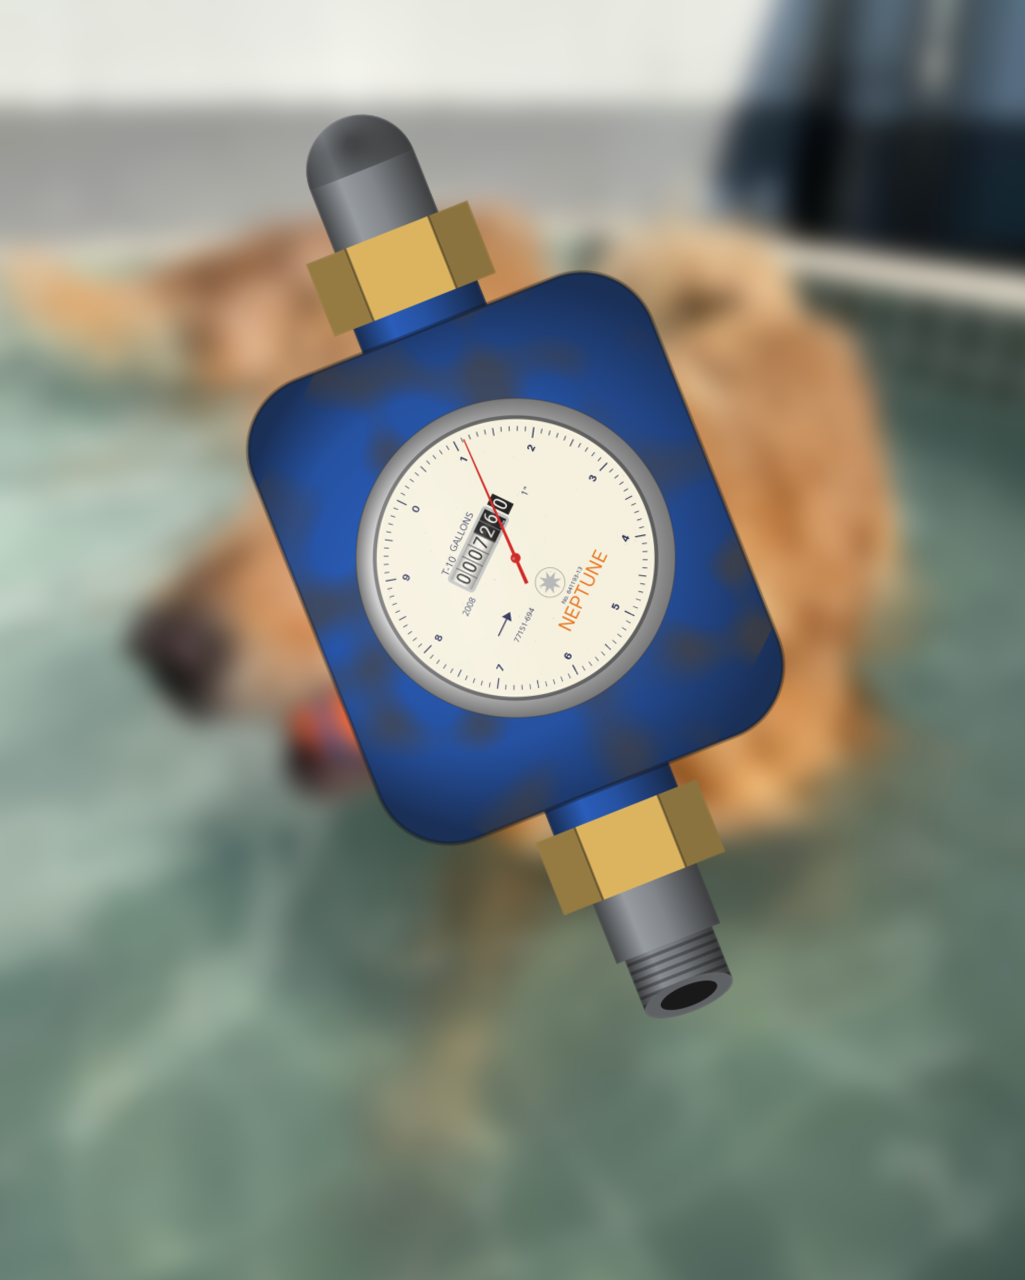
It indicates 7261.1 gal
